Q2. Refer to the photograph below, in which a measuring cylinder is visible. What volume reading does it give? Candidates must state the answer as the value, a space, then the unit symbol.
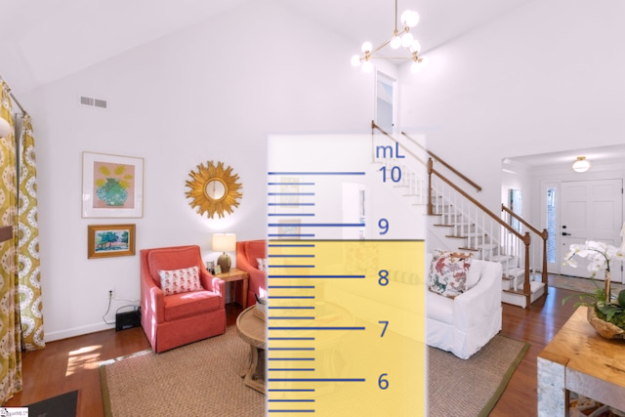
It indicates 8.7 mL
